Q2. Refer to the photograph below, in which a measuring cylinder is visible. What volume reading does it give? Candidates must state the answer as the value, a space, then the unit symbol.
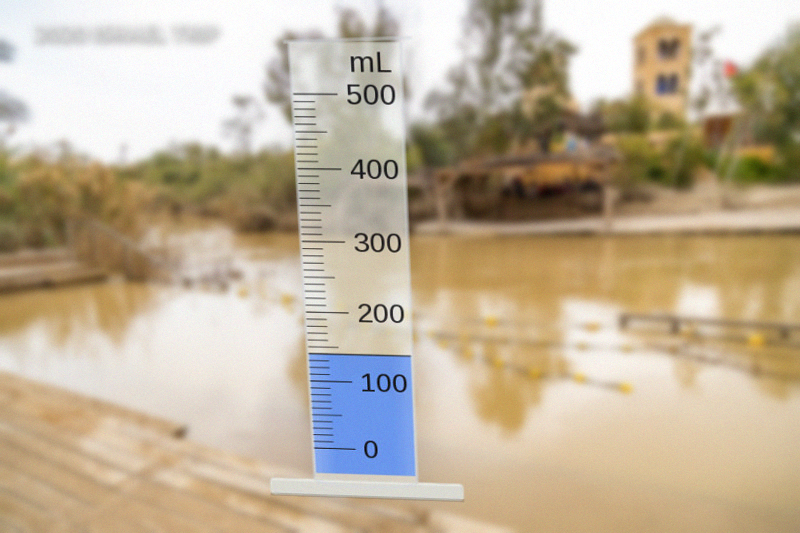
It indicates 140 mL
